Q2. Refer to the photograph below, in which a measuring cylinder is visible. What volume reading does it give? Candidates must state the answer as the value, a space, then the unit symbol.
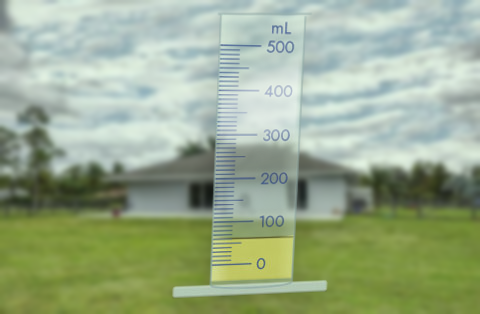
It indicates 60 mL
